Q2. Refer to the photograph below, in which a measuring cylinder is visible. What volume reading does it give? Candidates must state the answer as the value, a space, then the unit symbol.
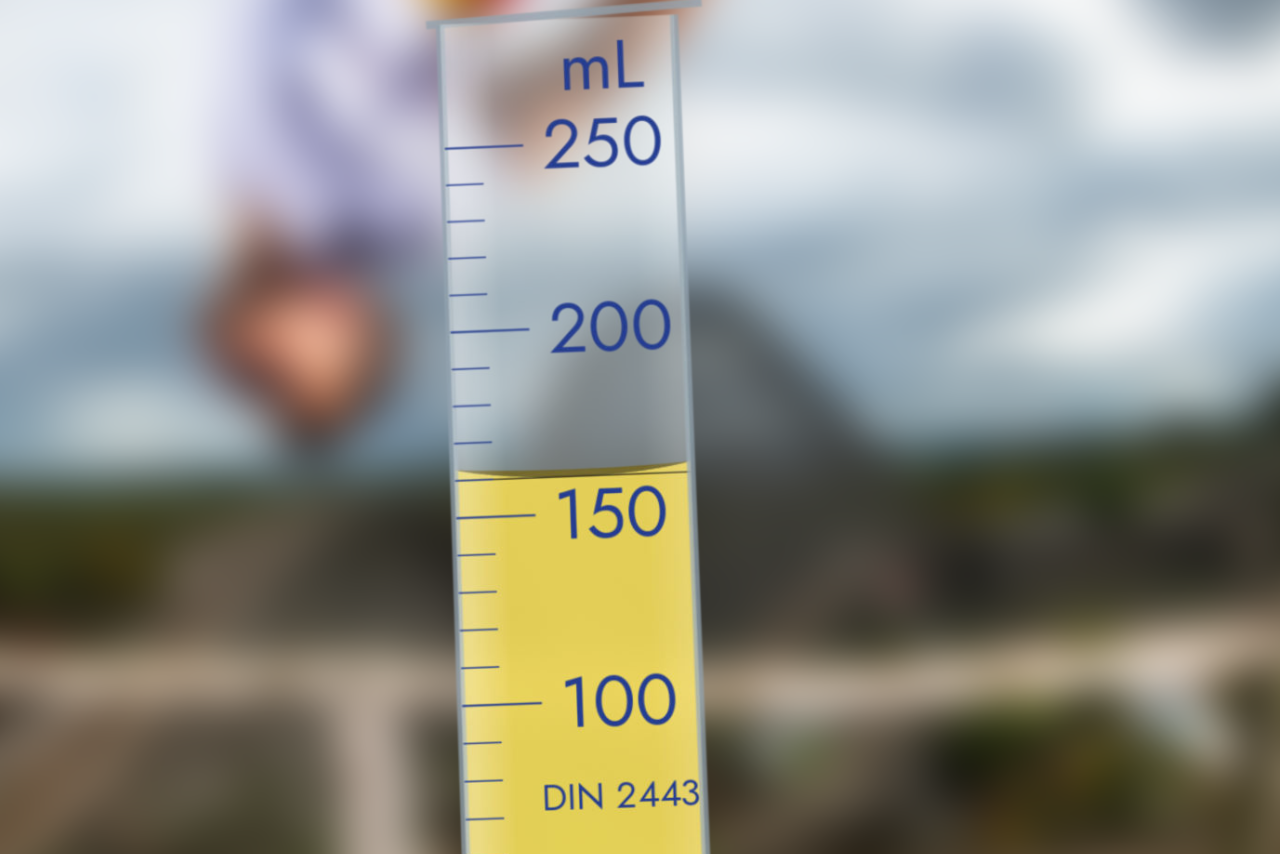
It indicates 160 mL
